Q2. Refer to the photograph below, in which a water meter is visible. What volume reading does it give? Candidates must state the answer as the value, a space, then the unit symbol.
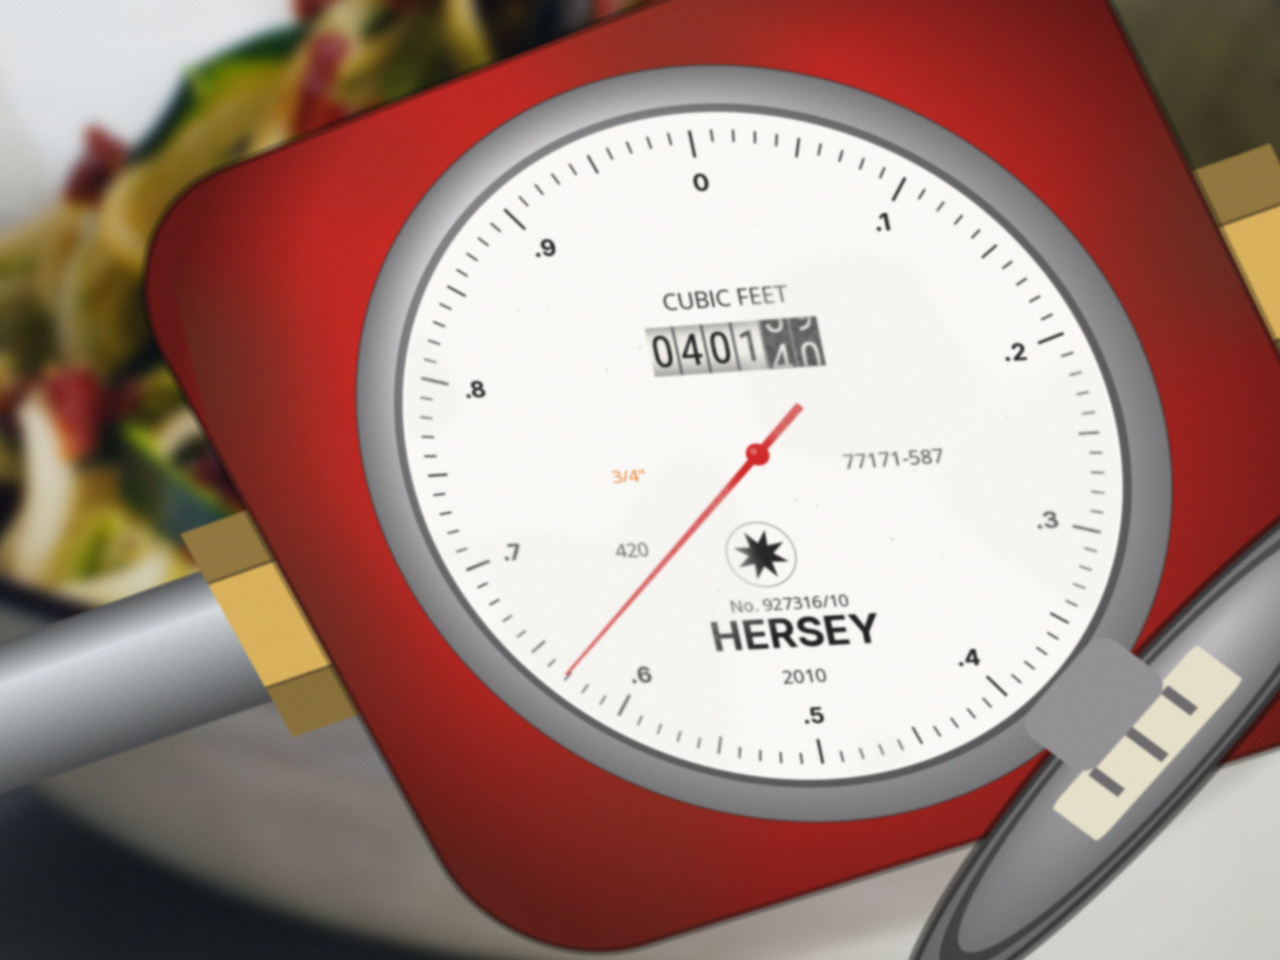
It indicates 40139.63 ft³
